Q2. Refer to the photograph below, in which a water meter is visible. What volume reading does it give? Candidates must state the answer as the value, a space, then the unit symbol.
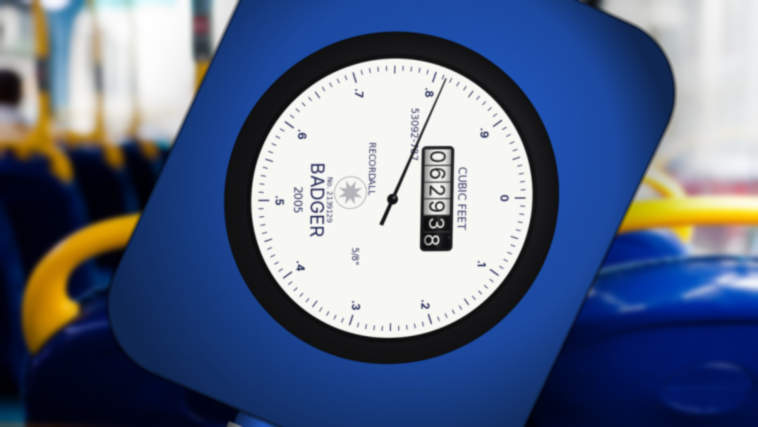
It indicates 62937.81 ft³
